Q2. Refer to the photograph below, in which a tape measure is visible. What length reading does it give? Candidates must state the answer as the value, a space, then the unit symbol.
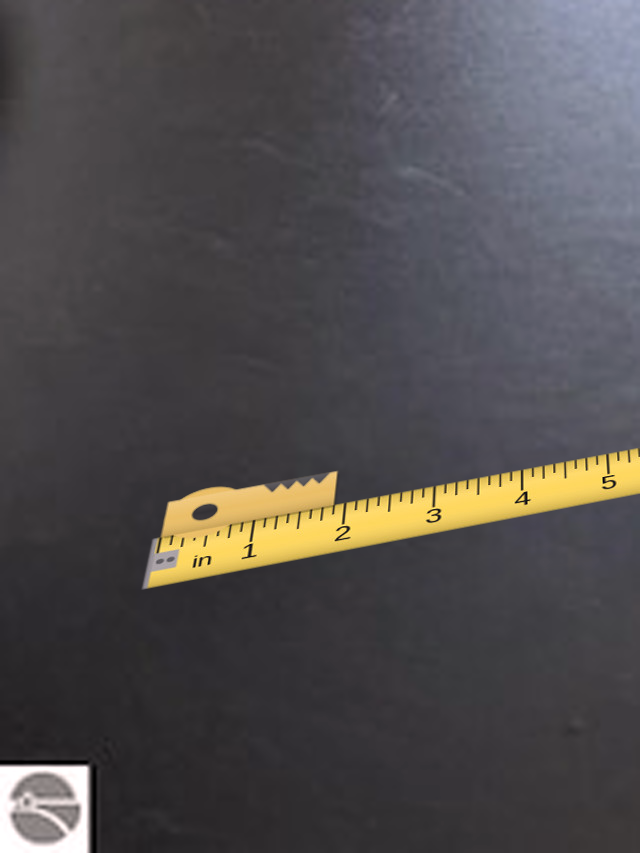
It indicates 1.875 in
